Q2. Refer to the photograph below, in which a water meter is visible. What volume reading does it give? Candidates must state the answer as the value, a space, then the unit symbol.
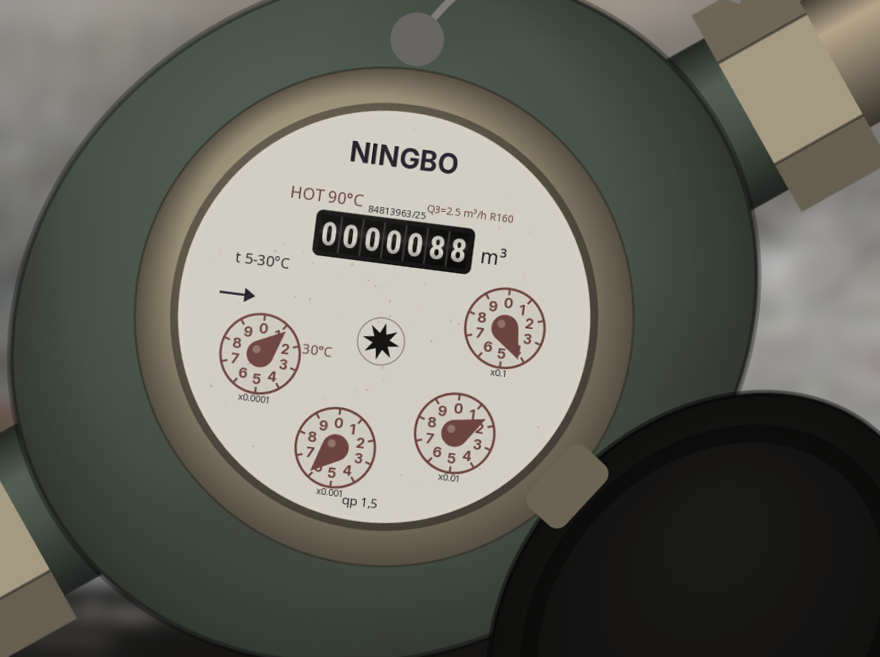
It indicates 88.4161 m³
